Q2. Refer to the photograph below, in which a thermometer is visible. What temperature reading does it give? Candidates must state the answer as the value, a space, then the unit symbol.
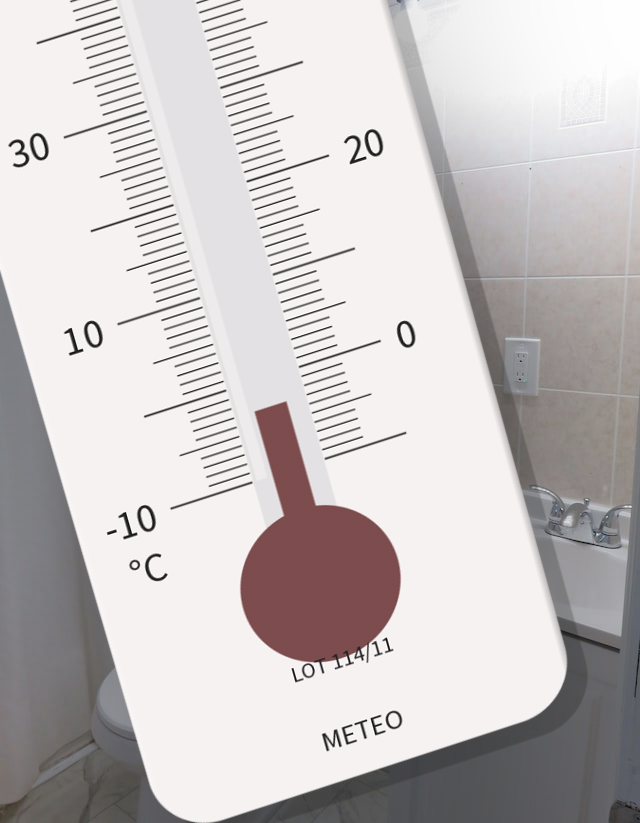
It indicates -3 °C
